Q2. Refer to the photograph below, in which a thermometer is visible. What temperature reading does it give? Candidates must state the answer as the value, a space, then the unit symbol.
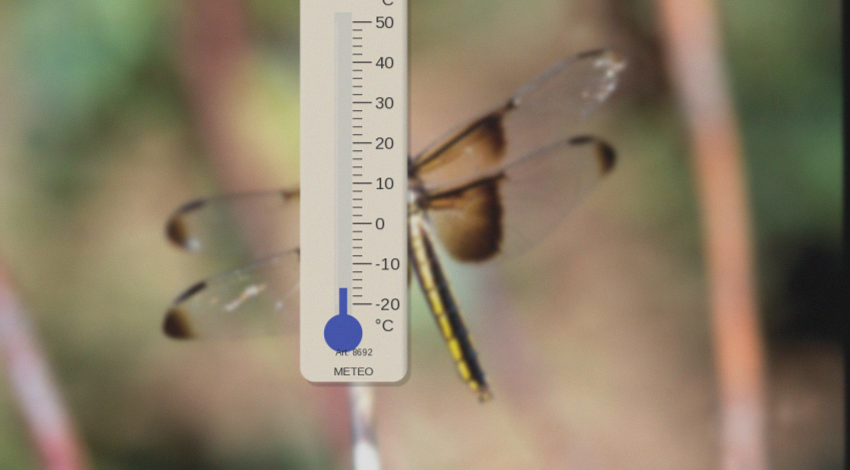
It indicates -16 °C
